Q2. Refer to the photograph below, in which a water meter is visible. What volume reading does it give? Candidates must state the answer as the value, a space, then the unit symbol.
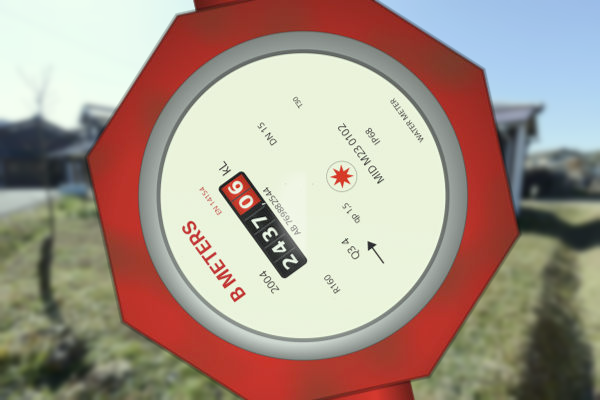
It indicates 2437.06 kL
